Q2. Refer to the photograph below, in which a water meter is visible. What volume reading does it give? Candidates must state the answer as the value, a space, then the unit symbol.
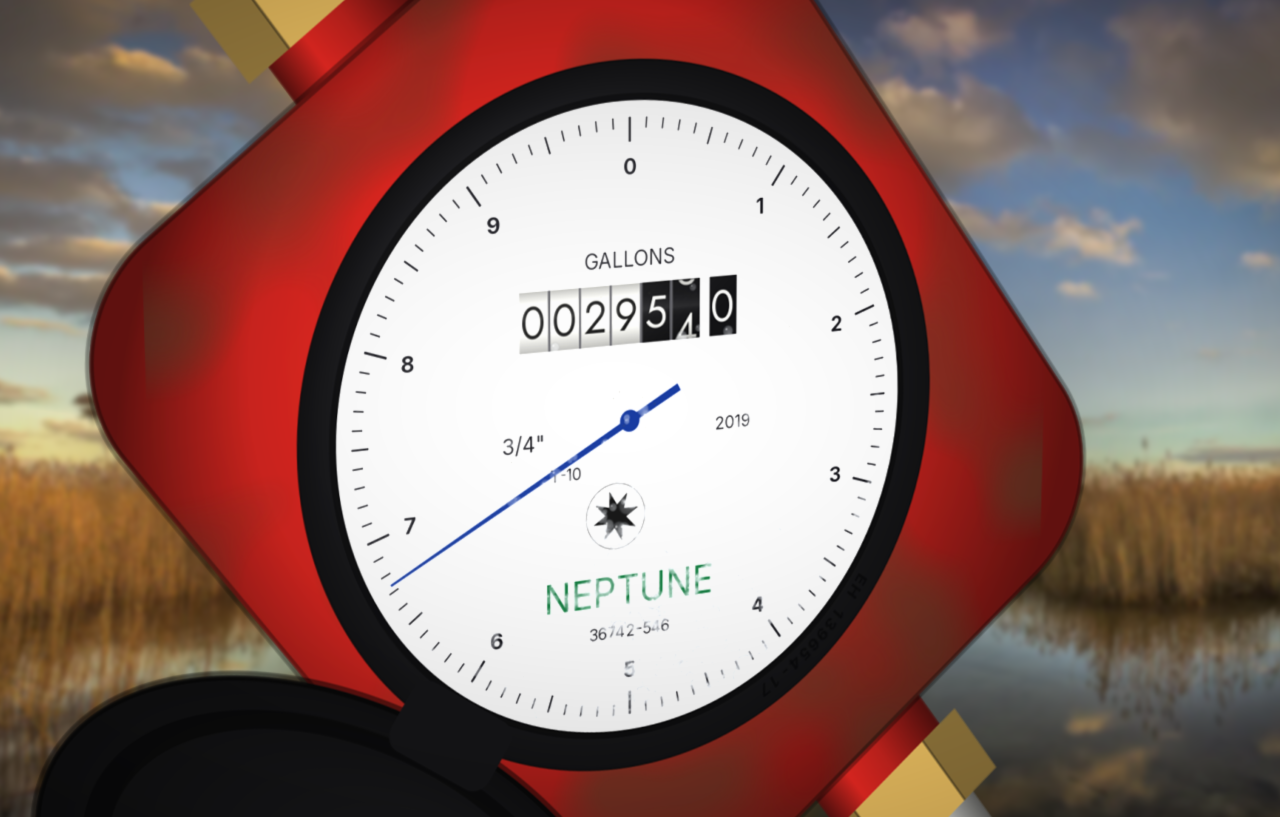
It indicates 29536.7 gal
